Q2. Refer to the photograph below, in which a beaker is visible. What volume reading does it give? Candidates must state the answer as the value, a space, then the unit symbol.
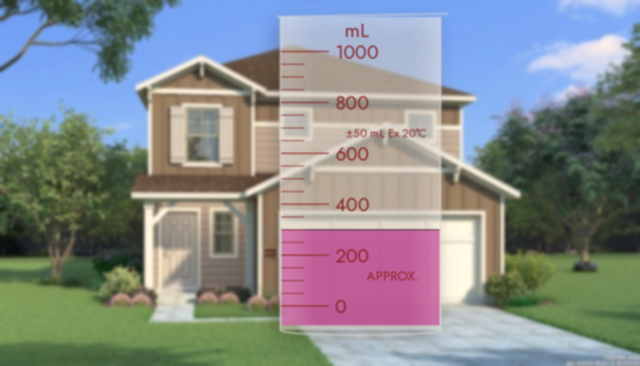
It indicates 300 mL
